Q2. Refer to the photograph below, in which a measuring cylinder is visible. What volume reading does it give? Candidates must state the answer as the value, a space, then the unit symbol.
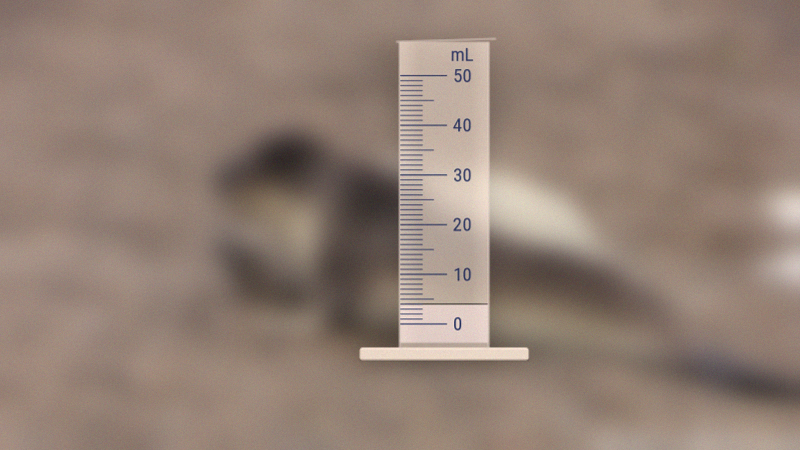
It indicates 4 mL
